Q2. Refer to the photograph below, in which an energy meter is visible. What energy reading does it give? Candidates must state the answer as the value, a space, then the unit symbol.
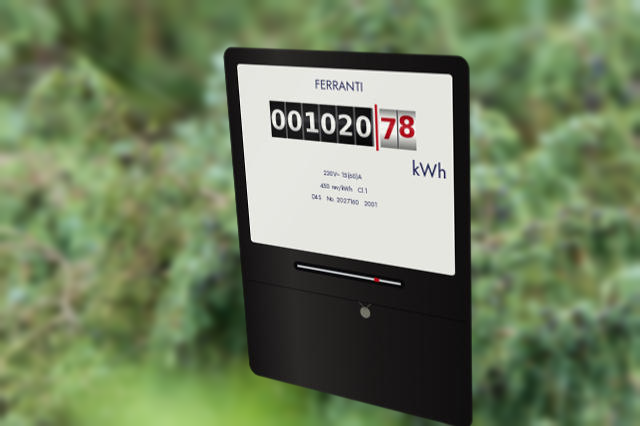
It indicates 1020.78 kWh
